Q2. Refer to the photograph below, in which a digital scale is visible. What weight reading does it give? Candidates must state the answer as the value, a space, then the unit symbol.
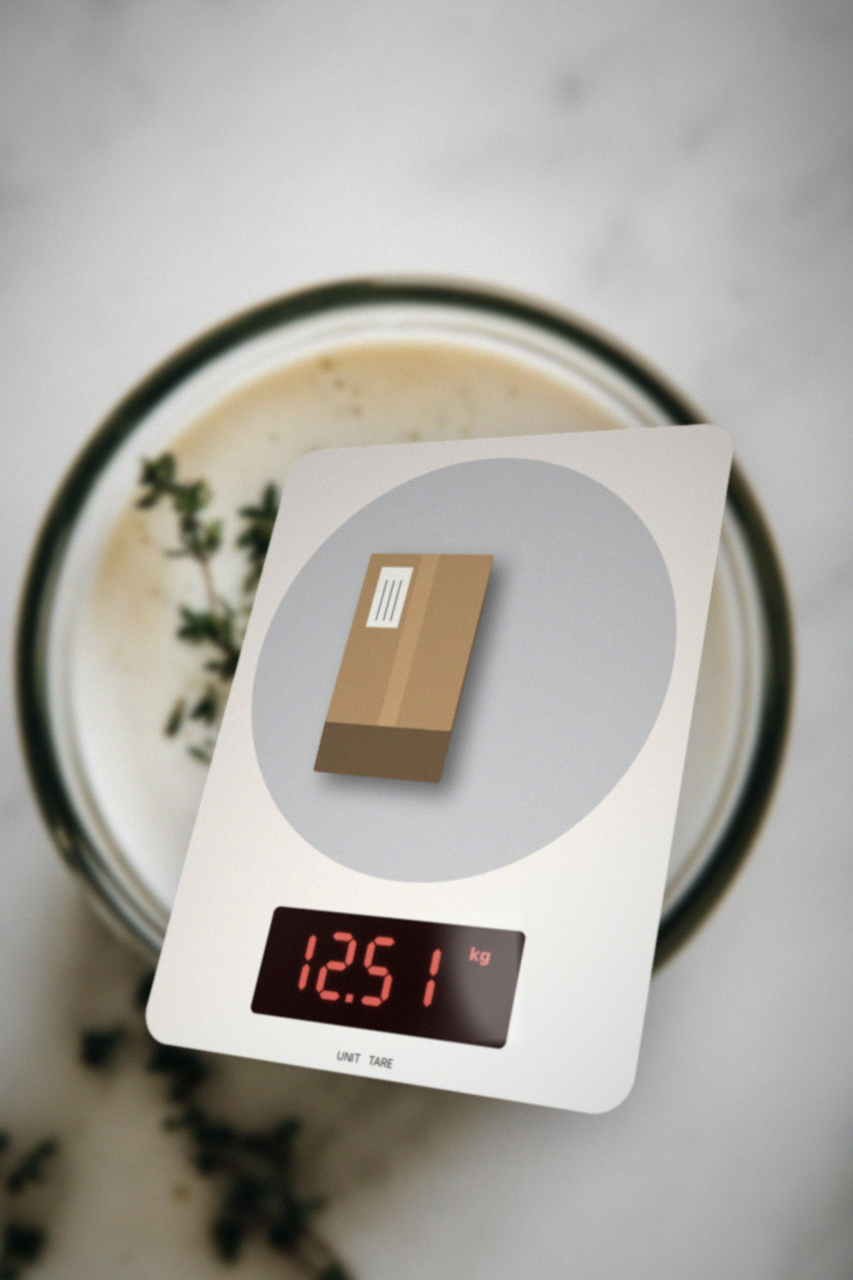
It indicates 12.51 kg
